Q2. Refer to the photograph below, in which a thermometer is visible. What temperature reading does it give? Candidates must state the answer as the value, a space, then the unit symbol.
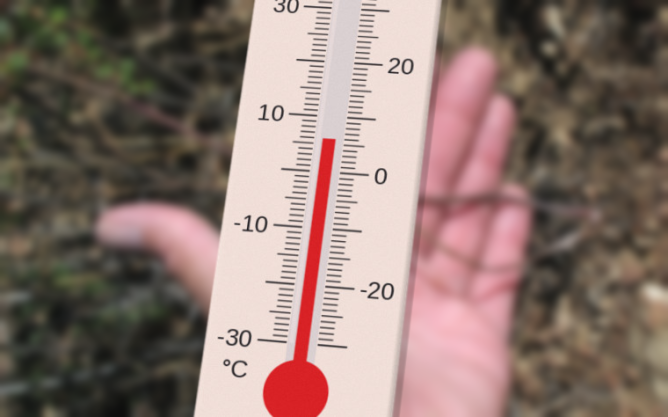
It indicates 6 °C
